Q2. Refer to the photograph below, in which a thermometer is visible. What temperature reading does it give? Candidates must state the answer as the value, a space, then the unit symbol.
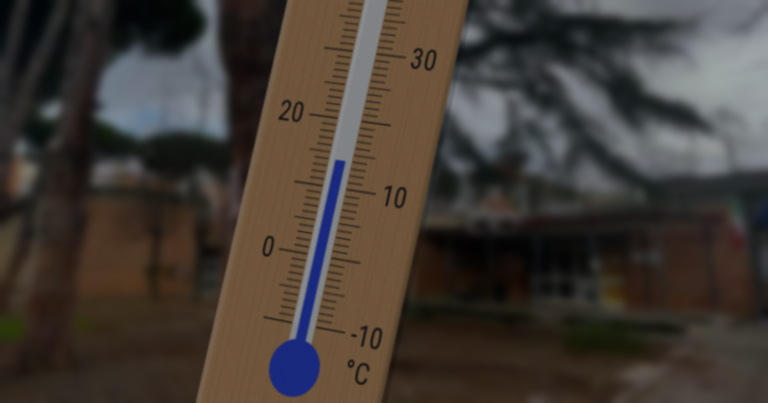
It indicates 14 °C
